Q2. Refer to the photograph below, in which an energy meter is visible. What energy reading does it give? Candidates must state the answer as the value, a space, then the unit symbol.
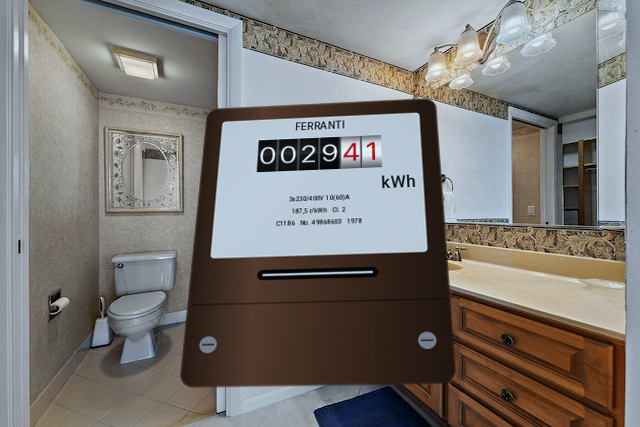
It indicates 29.41 kWh
